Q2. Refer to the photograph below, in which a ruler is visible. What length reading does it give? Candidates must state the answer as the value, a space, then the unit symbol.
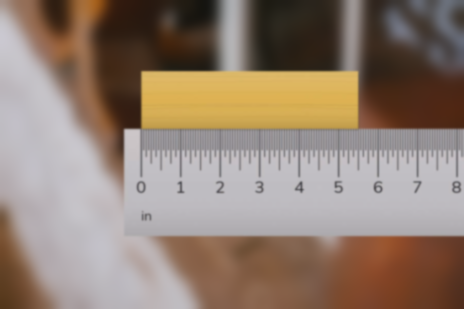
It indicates 5.5 in
